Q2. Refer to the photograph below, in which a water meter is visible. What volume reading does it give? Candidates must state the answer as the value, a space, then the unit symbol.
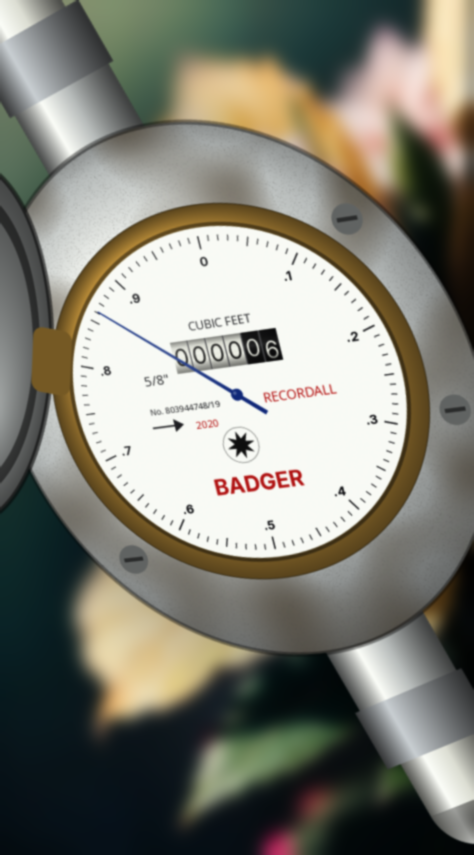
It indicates 5.86 ft³
